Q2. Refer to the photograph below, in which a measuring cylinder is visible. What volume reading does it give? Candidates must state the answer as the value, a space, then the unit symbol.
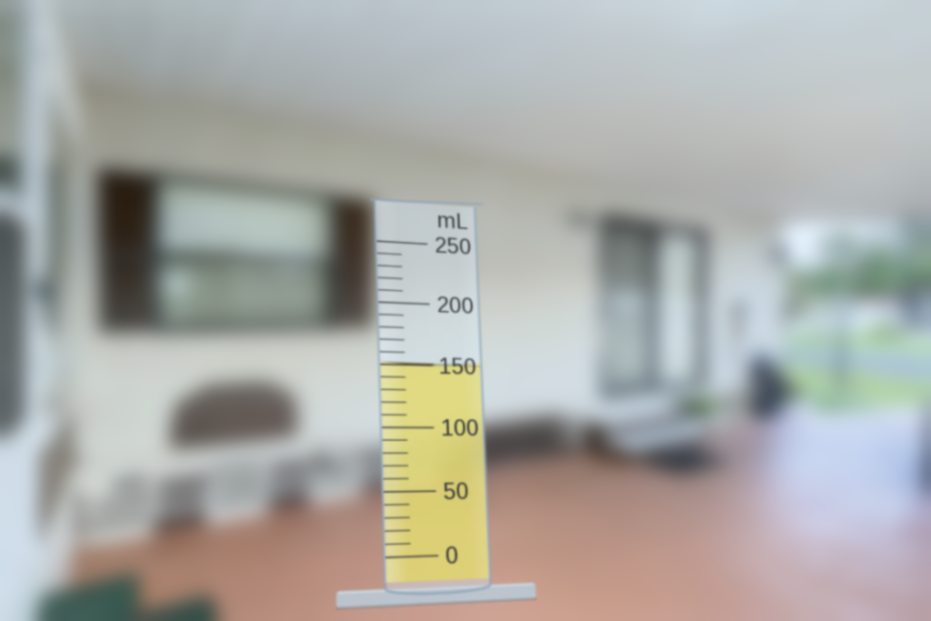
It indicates 150 mL
